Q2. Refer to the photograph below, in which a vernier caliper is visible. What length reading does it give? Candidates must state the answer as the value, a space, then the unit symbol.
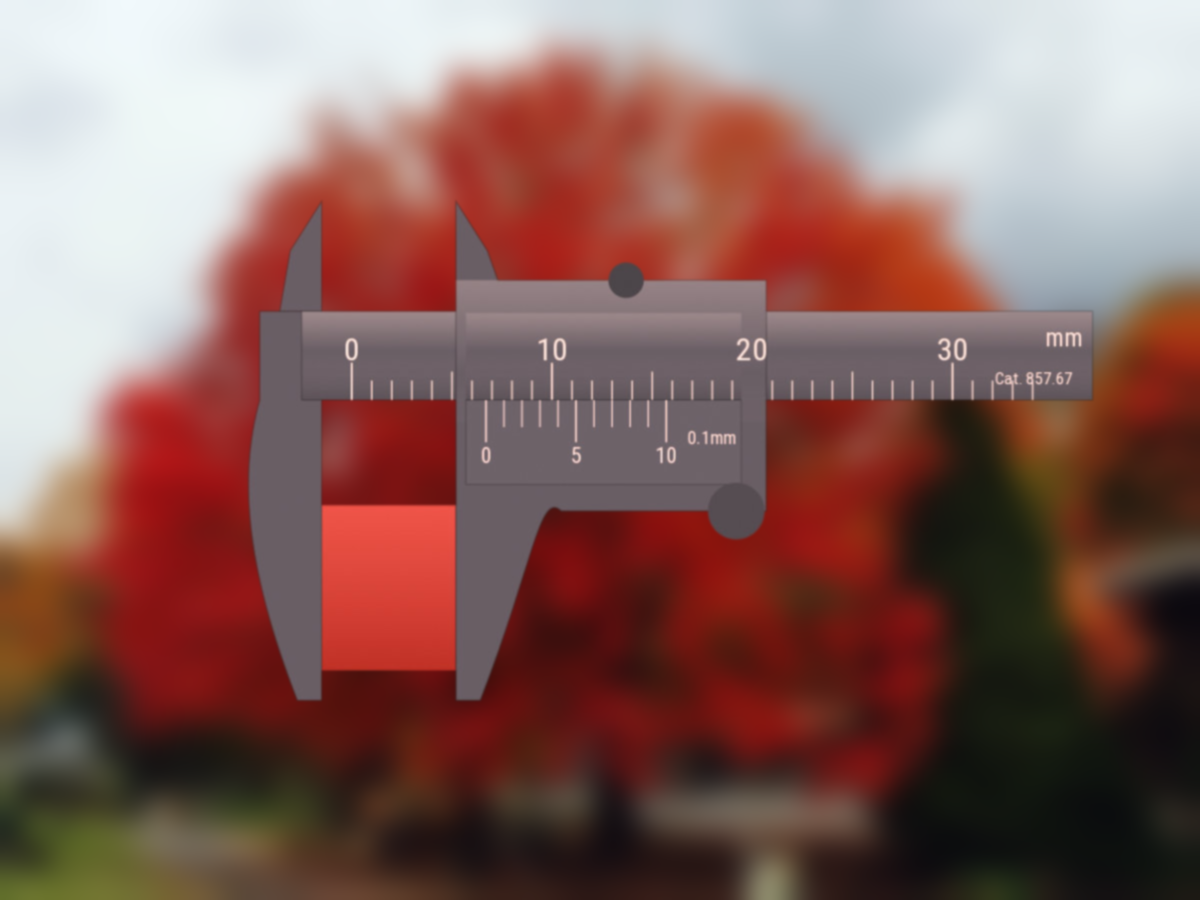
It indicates 6.7 mm
